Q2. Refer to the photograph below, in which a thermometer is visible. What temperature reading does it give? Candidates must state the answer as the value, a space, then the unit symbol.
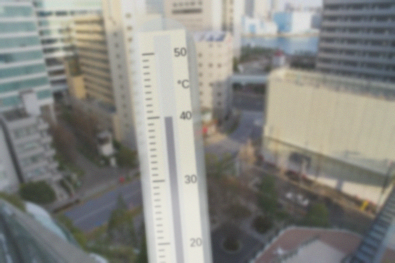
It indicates 40 °C
